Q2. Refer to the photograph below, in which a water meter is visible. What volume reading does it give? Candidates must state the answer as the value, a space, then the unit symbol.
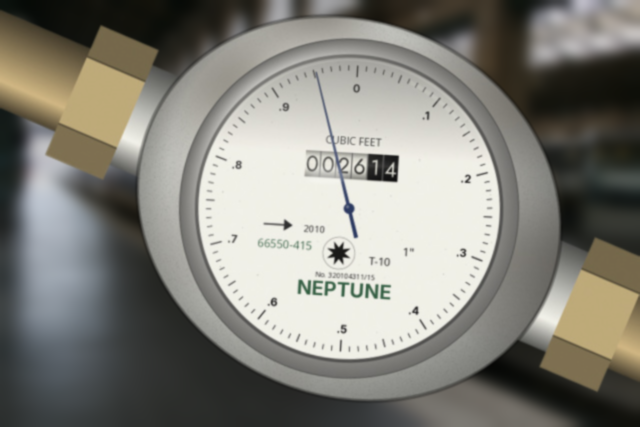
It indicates 2613.95 ft³
